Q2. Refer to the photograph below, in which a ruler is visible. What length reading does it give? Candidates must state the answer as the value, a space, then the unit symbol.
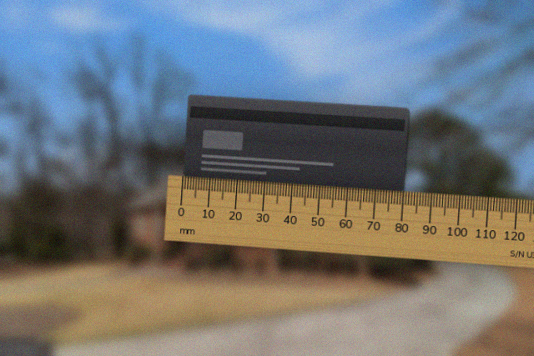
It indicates 80 mm
